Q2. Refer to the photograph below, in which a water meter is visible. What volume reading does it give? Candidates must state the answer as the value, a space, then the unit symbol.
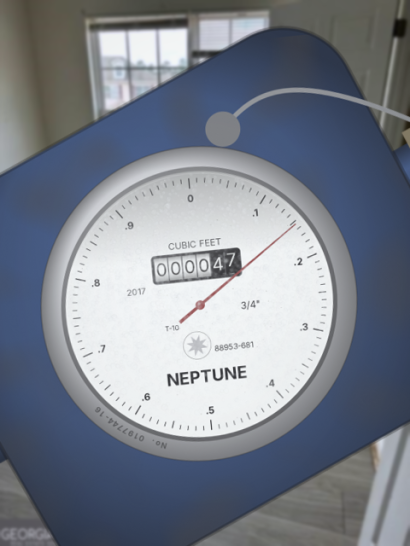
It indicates 47.15 ft³
